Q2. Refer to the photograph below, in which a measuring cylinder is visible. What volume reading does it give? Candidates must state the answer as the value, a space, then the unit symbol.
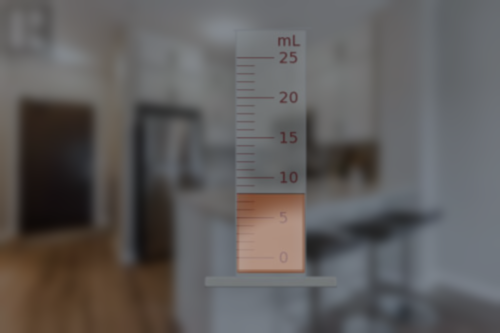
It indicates 8 mL
